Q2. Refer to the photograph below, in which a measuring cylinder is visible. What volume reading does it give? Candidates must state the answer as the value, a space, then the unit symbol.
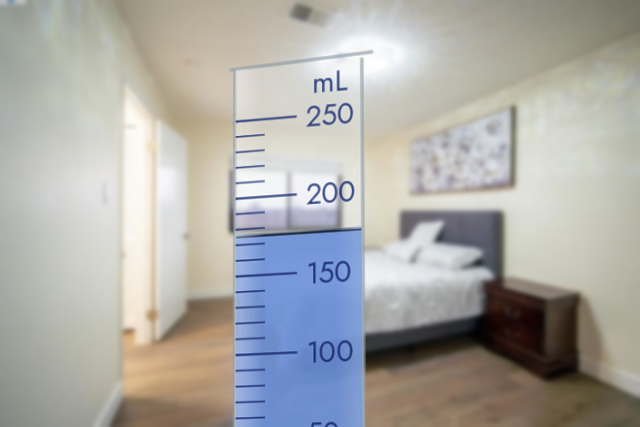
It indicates 175 mL
